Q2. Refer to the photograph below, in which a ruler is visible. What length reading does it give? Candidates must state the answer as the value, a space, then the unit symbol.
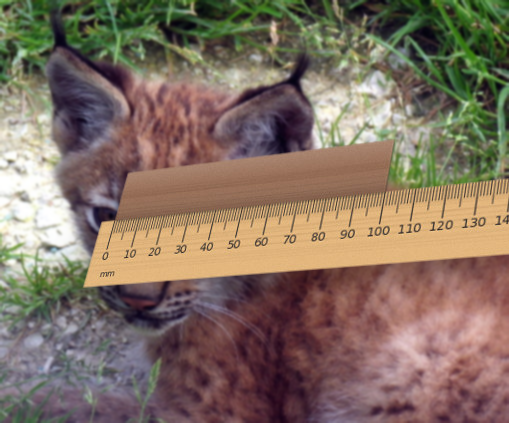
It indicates 100 mm
